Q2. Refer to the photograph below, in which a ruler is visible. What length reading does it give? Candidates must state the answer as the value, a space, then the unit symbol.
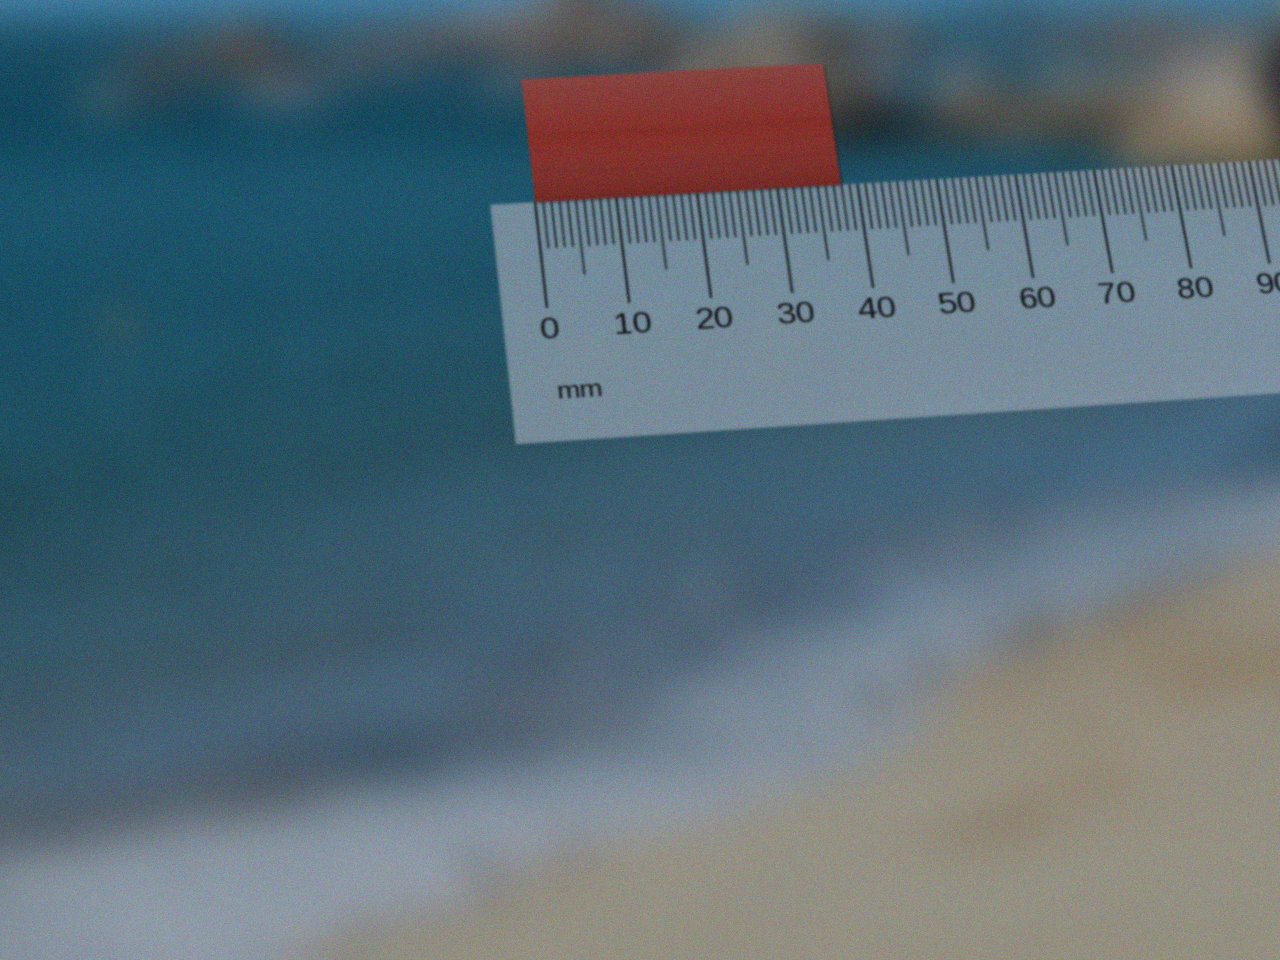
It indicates 38 mm
